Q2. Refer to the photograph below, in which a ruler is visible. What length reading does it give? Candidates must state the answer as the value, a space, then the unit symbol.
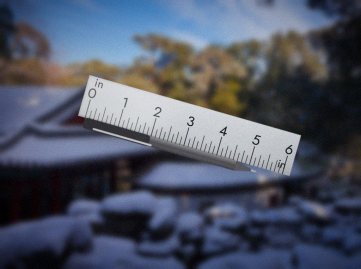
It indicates 5.25 in
